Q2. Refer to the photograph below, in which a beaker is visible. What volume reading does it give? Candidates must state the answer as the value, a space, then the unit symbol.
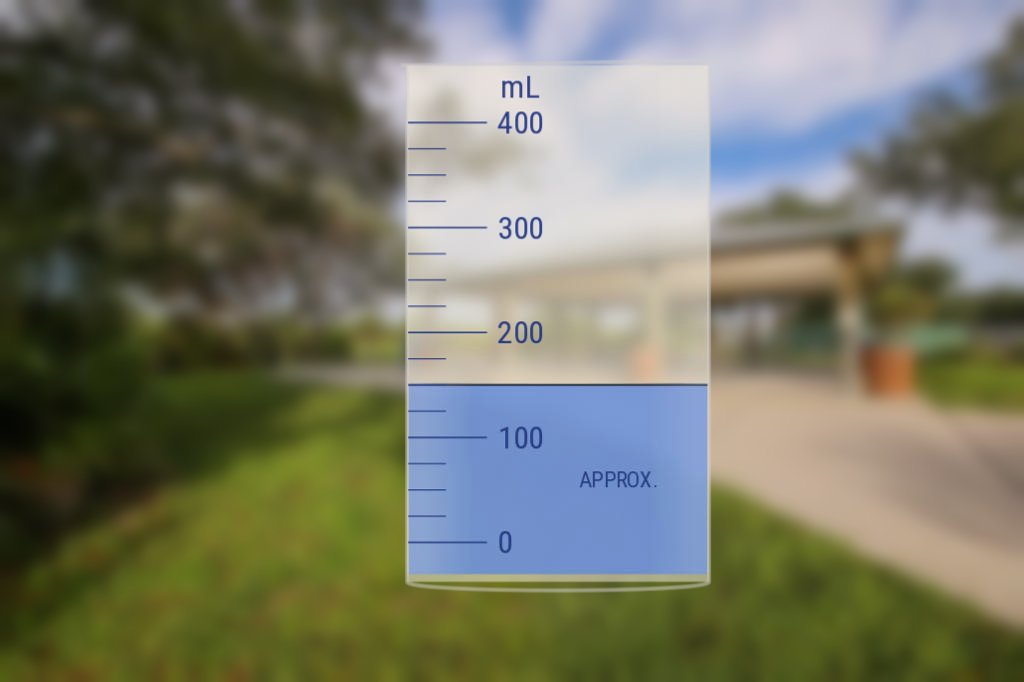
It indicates 150 mL
